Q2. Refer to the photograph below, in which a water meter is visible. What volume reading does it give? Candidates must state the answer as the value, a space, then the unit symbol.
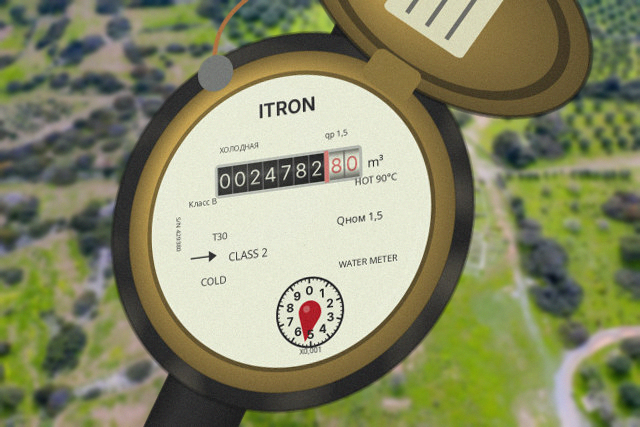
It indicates 24782.805 m³
